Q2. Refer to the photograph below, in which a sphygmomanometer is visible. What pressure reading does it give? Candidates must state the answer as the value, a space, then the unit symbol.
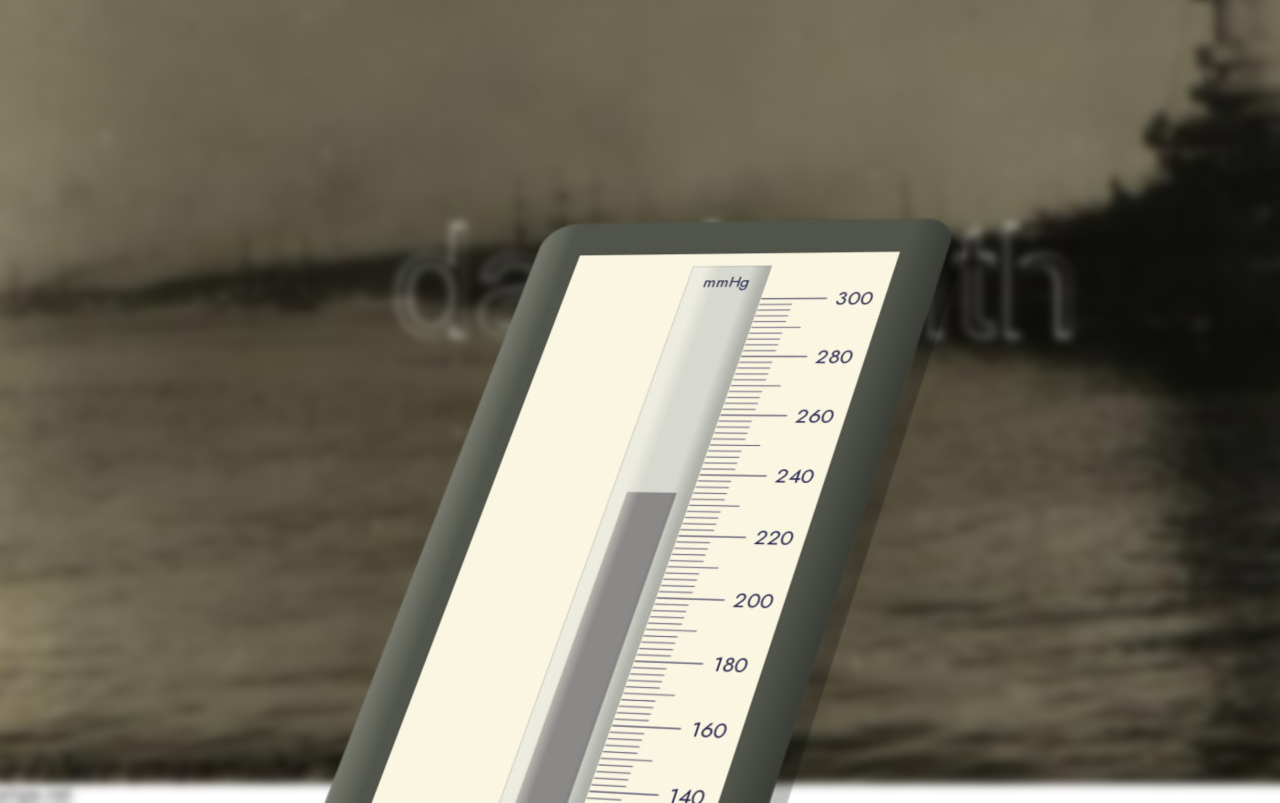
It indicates 234 mmHg
